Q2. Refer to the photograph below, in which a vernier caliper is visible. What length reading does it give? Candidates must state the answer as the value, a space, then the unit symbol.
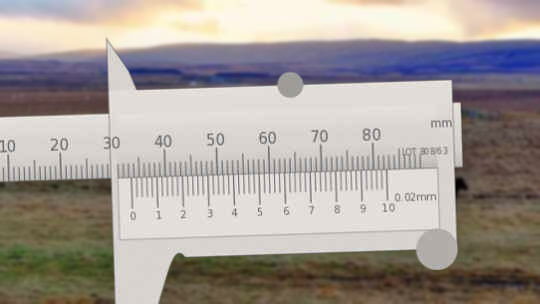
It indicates 33.5 mm
